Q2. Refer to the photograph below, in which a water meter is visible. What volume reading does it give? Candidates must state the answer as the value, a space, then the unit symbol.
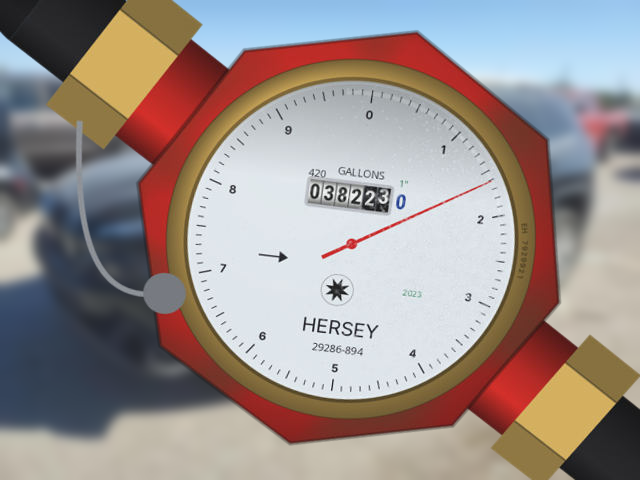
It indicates 382231.6 gal
